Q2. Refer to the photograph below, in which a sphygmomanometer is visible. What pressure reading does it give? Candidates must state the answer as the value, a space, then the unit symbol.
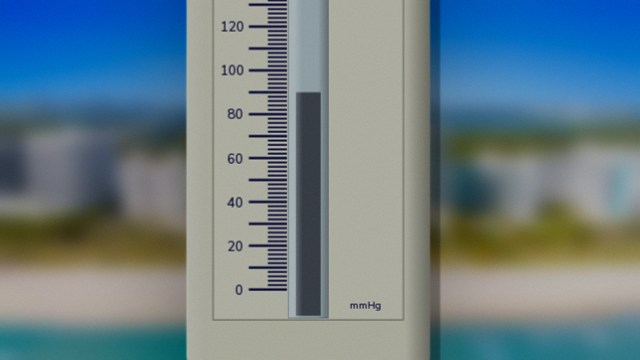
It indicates 90 mmHg
